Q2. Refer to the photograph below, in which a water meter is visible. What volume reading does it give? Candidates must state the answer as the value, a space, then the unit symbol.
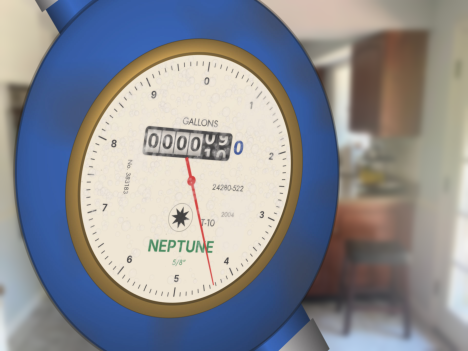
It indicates 94.3 gal
